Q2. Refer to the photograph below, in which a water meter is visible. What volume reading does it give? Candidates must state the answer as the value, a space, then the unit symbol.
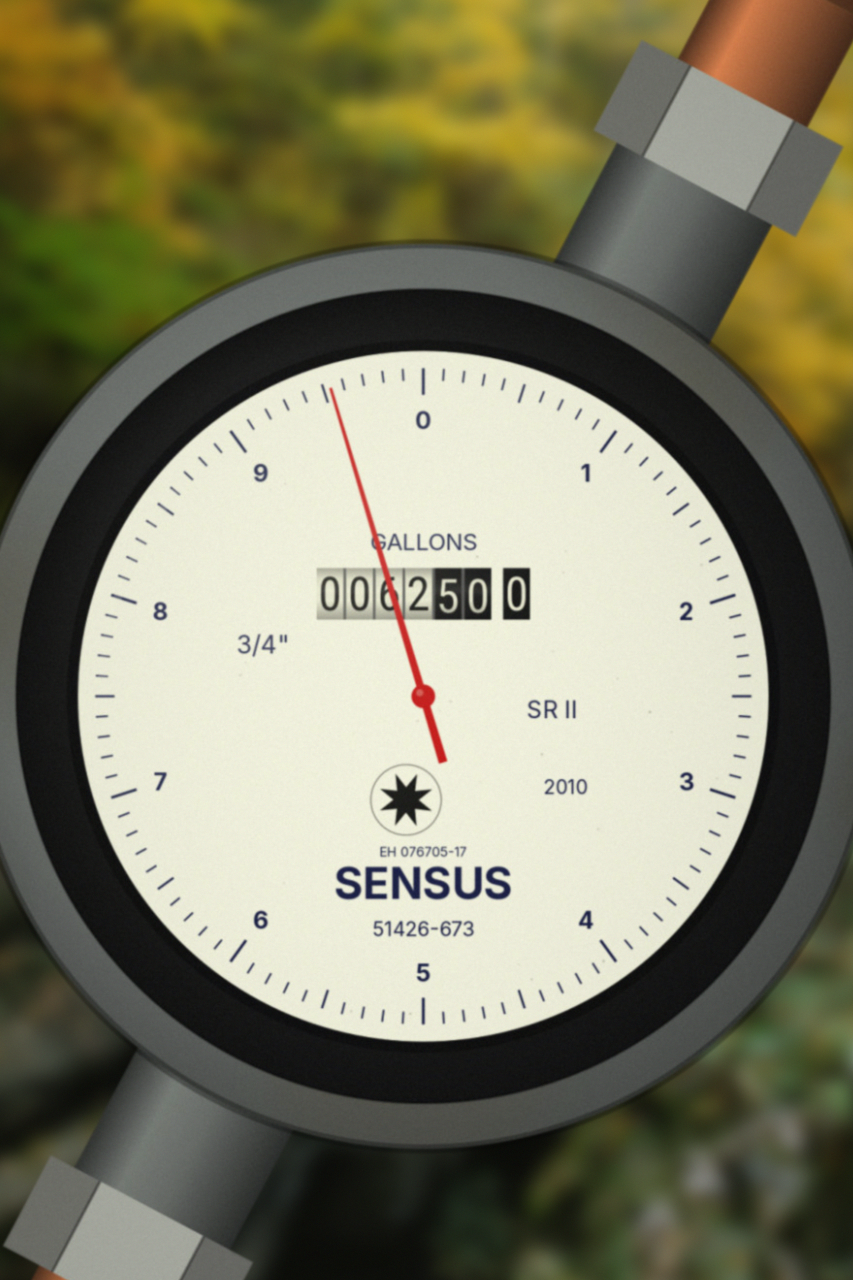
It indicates 62499.5 gal
